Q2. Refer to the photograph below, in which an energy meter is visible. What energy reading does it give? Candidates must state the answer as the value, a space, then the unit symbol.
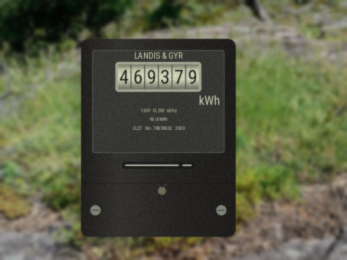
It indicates 469379 kWh
